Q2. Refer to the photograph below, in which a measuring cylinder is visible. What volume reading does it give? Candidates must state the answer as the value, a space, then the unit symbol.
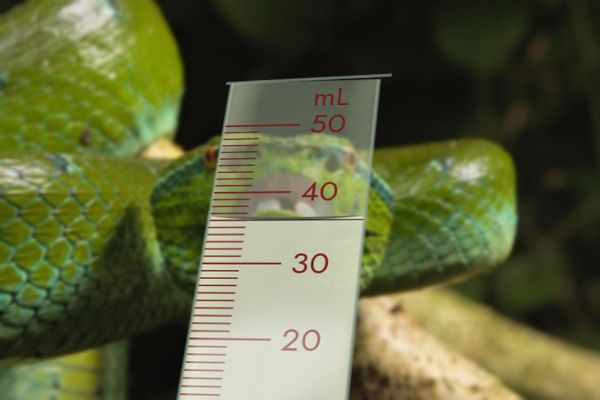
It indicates 36 mL
